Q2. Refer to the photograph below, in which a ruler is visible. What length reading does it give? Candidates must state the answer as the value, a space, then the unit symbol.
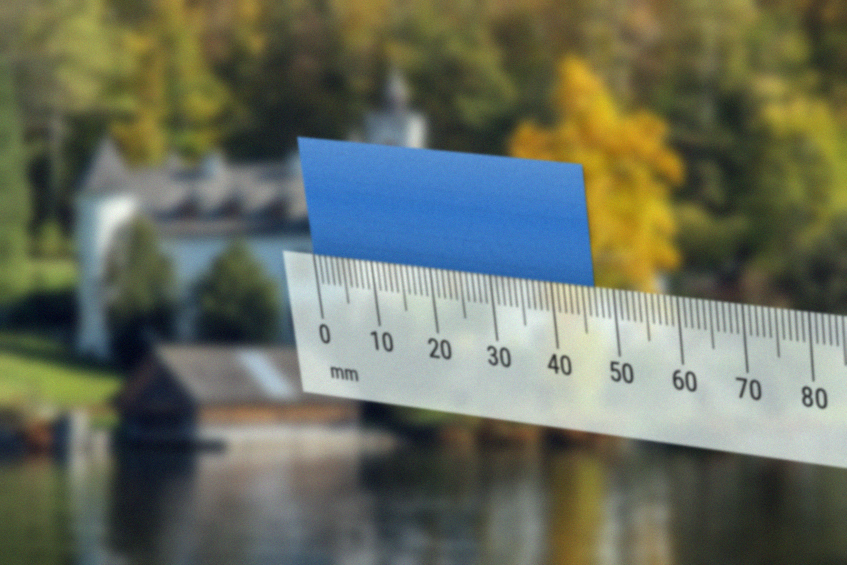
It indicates 47 mm
